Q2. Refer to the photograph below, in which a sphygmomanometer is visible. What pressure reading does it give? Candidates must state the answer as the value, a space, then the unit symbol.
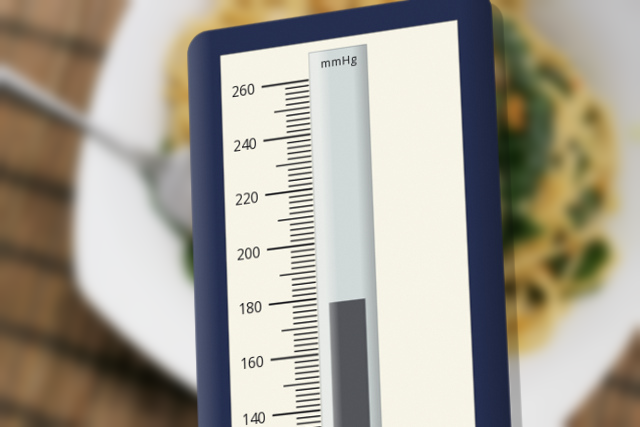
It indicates 178 mmHg
